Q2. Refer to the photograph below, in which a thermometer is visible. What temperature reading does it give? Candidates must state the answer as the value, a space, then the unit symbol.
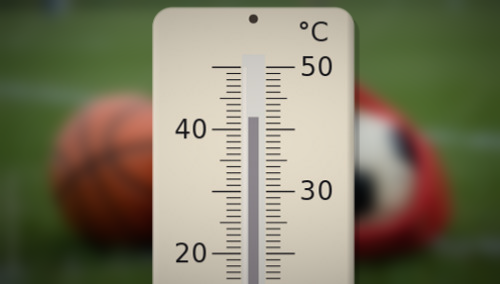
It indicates 42 °C
